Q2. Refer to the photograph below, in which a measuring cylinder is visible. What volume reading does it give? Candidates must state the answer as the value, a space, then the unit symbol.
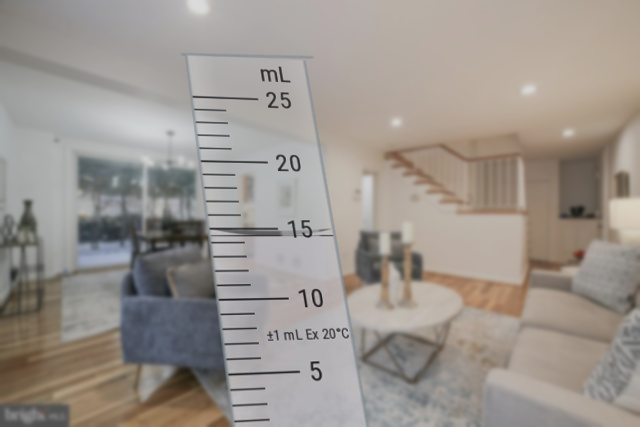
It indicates 14.5 mL
